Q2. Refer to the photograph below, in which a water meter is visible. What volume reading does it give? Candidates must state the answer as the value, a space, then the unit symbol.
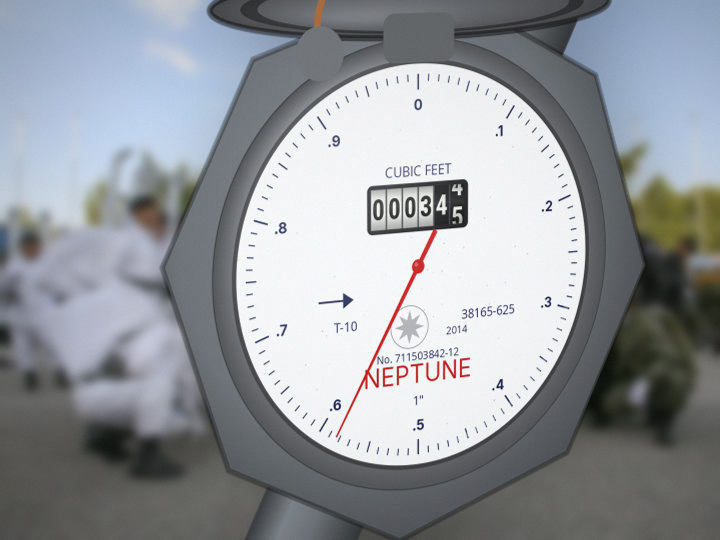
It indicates 344.58 ft³
